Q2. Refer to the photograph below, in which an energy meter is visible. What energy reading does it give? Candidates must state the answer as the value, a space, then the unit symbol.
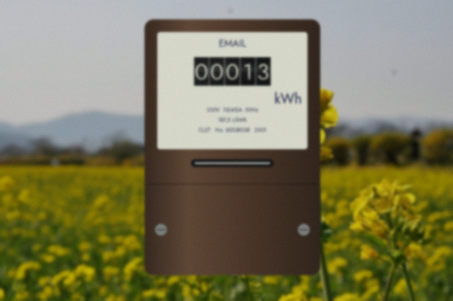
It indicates 13 kWh
